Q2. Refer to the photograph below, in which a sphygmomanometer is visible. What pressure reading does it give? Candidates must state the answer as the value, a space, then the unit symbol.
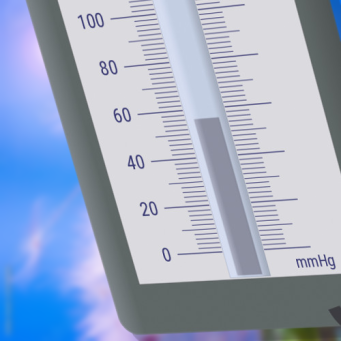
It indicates 56 mmHg
